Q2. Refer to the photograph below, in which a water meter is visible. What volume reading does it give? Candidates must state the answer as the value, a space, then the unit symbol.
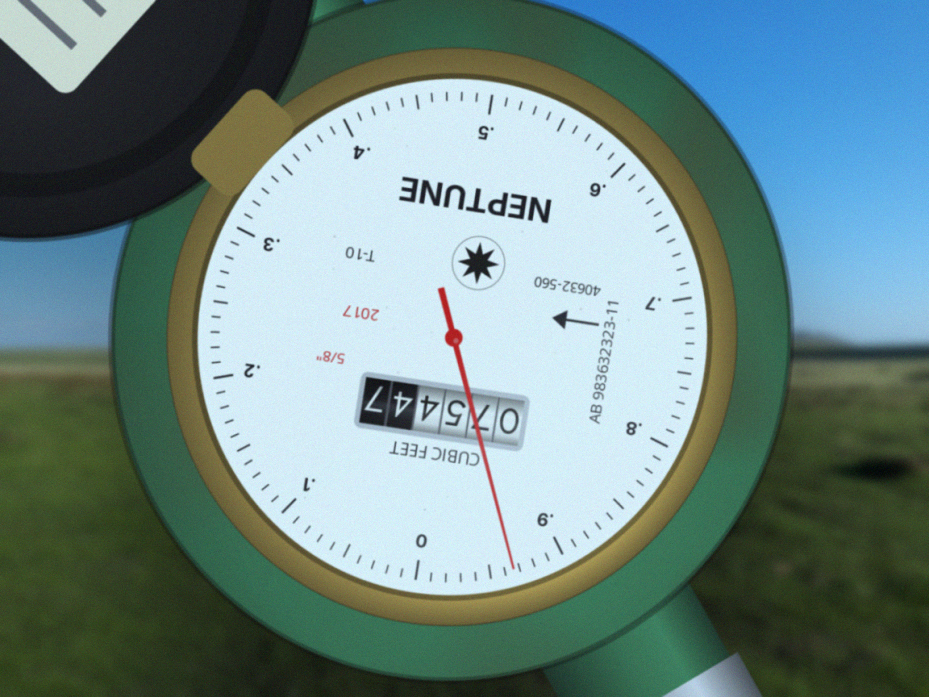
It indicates 75446.93 ft³
